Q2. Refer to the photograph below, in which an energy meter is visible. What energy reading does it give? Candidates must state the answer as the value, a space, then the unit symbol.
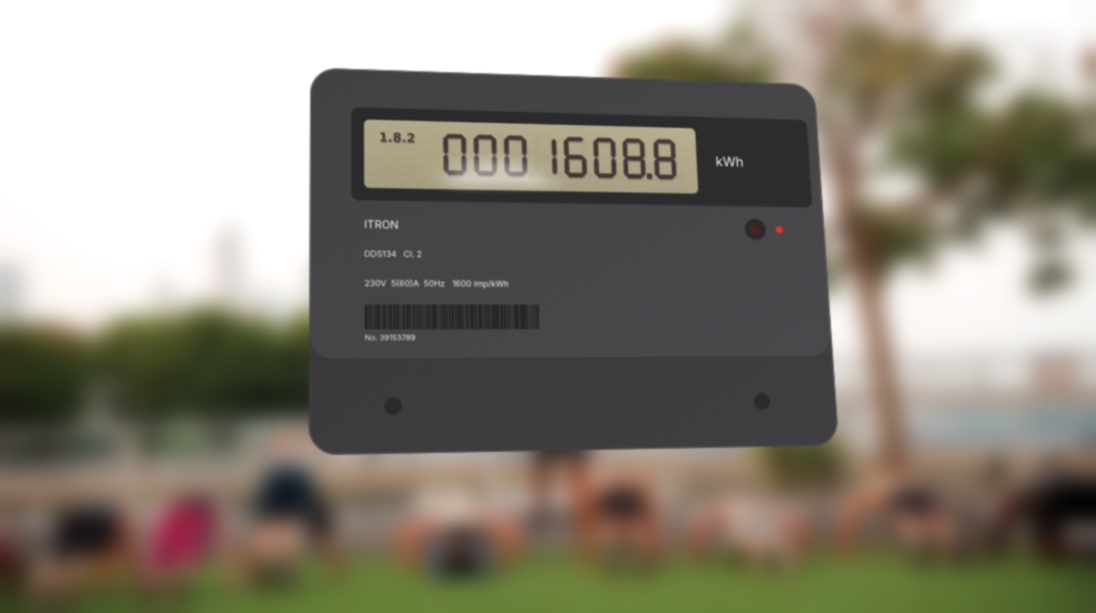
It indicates 1608.8 kWh
